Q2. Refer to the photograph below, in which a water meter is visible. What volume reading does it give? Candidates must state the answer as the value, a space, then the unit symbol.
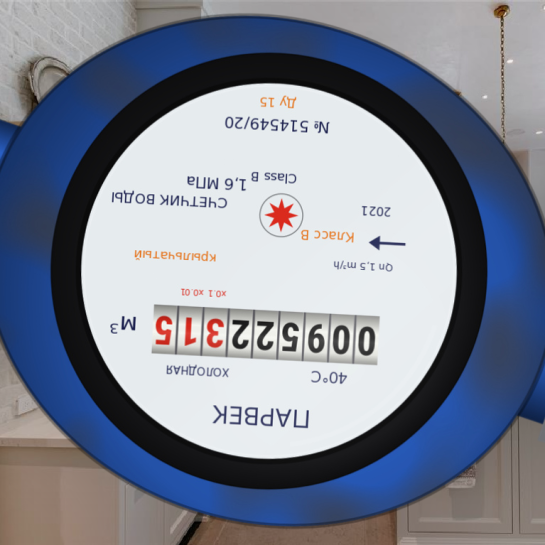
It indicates 9522.315 m³
